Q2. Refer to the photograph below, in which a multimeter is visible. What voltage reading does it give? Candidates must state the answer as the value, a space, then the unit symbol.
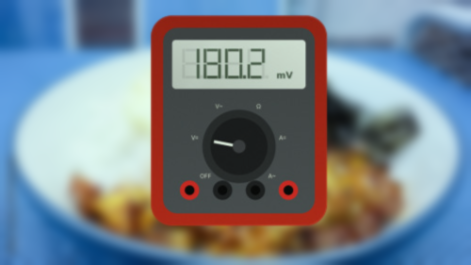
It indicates 180.2 mV
